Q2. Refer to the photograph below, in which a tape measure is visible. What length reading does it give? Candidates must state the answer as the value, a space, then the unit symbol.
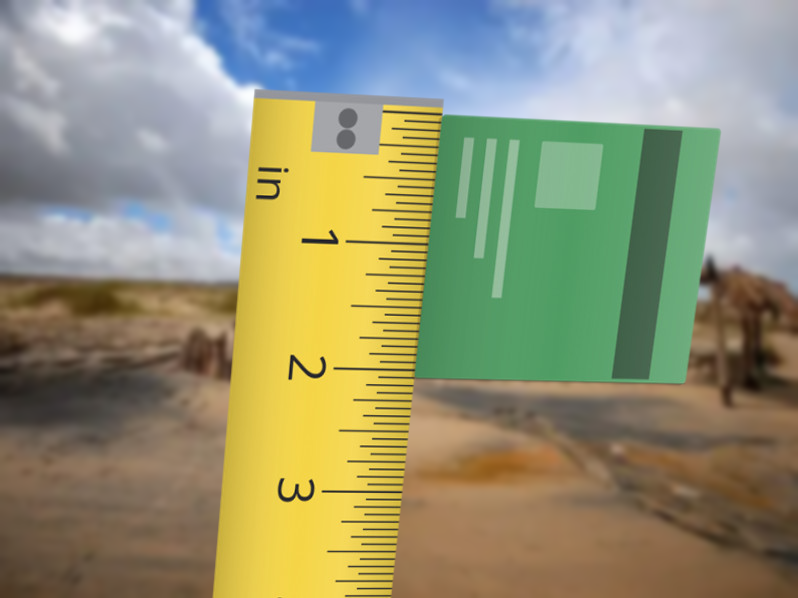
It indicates 2.0625 in
